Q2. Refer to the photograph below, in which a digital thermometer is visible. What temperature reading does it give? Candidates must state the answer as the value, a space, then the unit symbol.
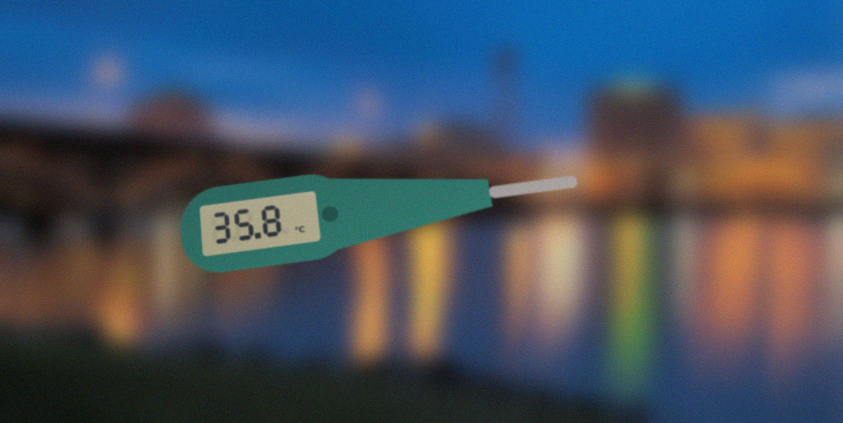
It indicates 35.8 °C
